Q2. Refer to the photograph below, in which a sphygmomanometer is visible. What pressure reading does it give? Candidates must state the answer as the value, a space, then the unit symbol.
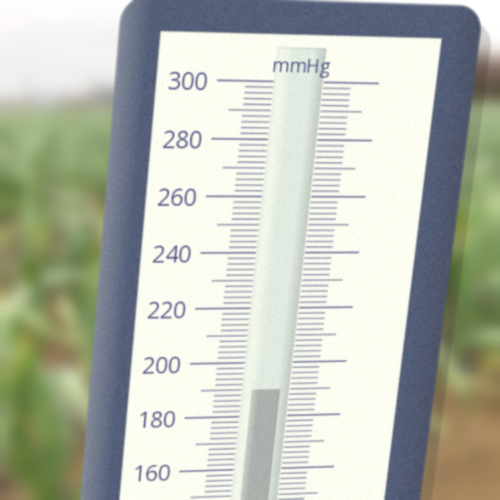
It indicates 190 mmHg
